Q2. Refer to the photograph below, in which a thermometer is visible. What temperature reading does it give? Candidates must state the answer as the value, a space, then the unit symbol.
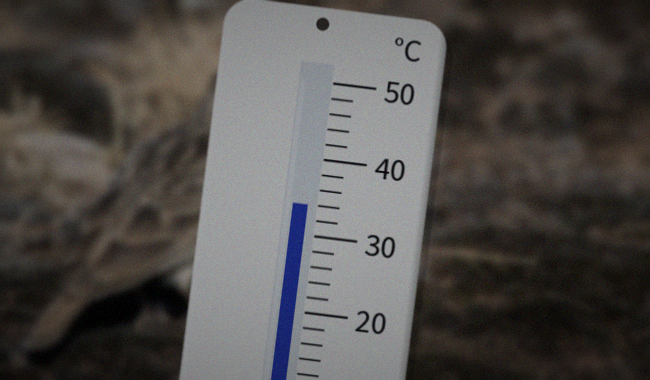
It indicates 34 °C
